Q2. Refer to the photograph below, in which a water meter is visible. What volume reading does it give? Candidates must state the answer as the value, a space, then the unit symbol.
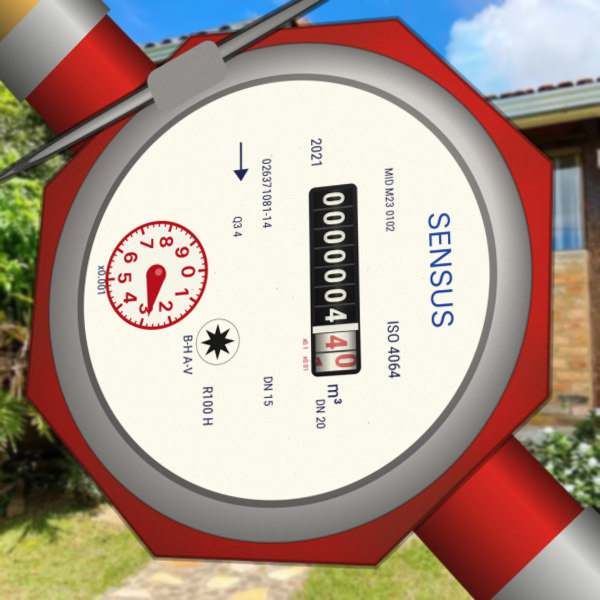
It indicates 4.402 m³
